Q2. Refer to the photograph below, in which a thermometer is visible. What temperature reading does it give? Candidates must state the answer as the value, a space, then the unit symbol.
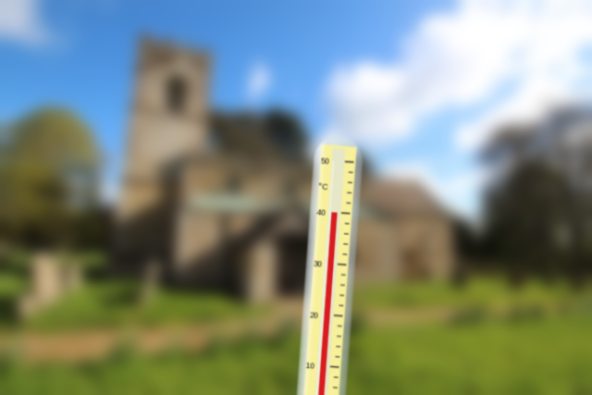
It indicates 40 °C
